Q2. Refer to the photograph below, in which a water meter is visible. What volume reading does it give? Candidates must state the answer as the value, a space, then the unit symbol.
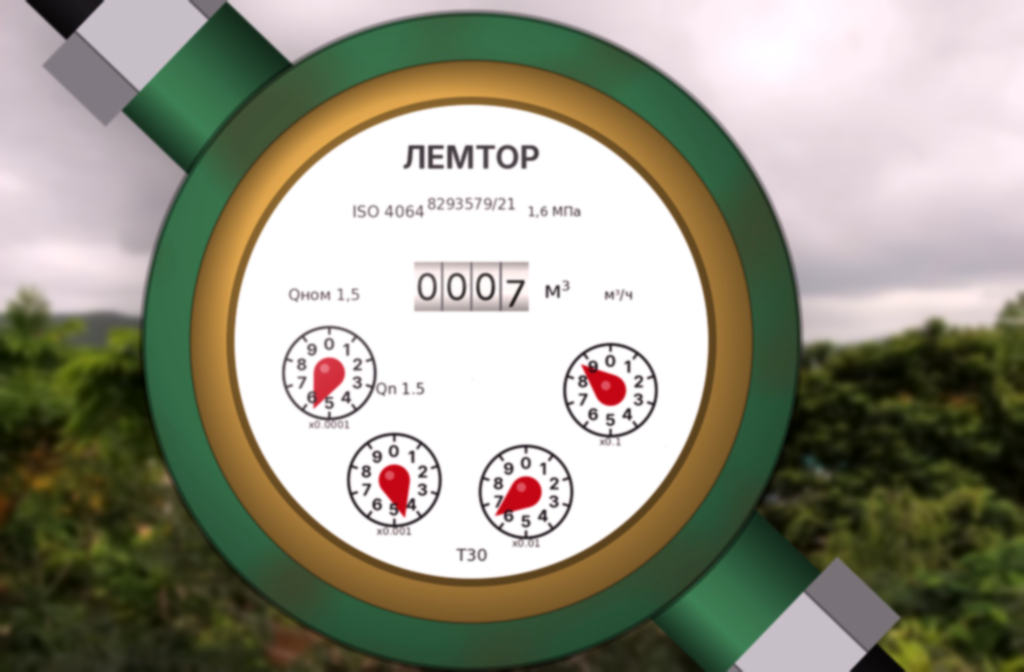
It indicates 6.8645 m³
